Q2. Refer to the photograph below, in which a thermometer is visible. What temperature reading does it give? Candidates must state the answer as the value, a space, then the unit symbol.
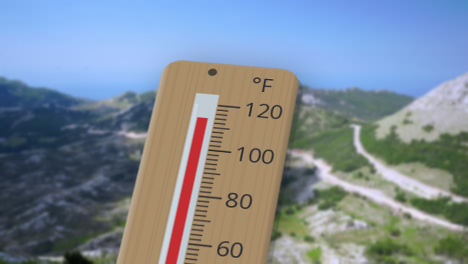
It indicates 114 °F
